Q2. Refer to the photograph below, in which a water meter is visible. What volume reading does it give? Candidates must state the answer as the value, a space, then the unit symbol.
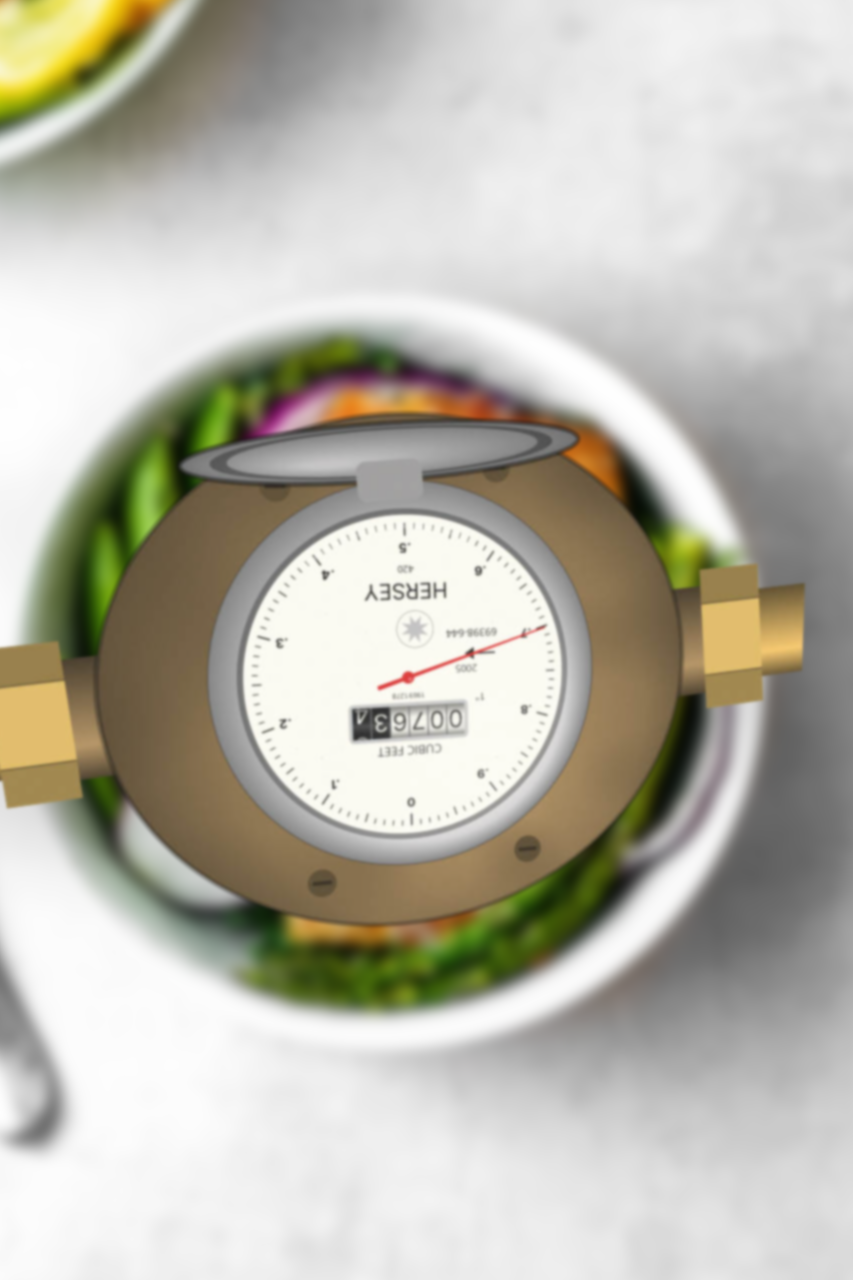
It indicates 7633.70 ft³
